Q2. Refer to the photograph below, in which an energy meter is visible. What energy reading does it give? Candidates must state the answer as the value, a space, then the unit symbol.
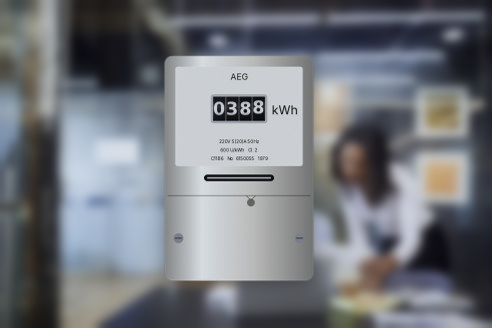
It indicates 388 kWh
